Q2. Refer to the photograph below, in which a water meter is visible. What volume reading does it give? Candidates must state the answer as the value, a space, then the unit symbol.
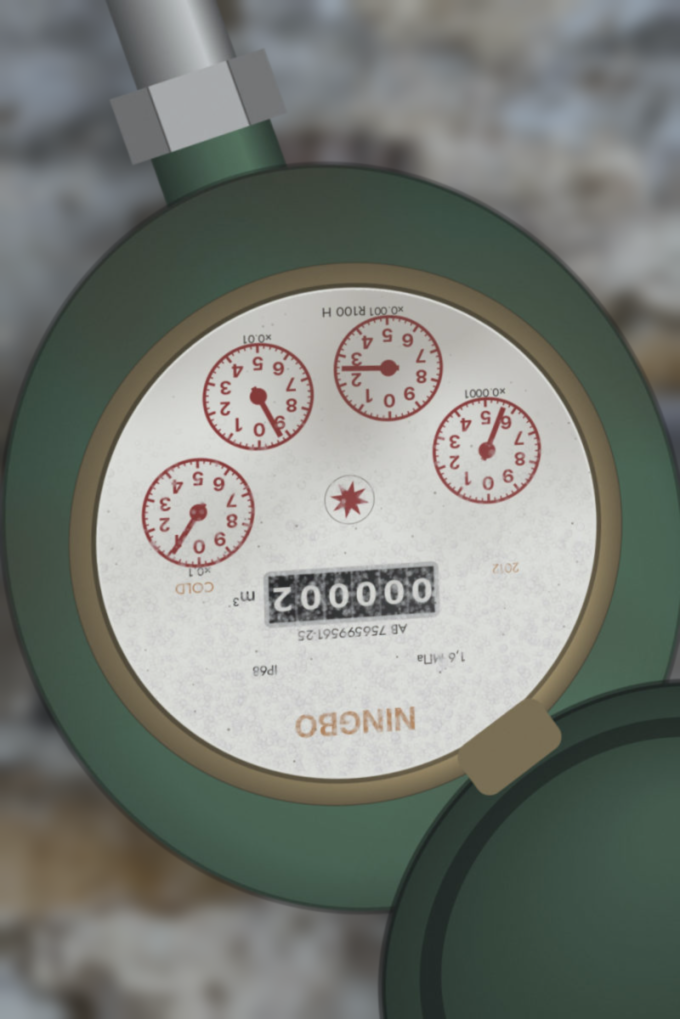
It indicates 2.0925 m³
